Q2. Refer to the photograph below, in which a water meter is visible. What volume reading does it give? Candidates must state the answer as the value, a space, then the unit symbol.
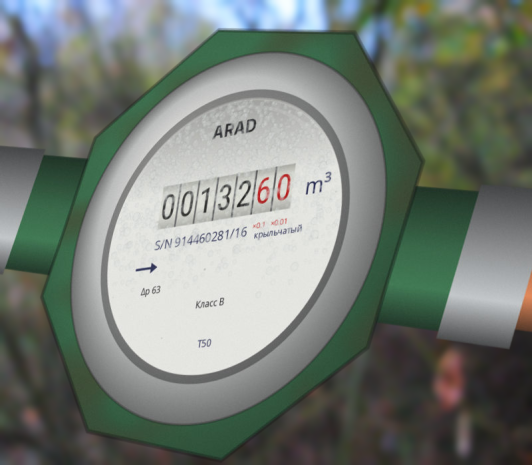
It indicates 132.60 m³
